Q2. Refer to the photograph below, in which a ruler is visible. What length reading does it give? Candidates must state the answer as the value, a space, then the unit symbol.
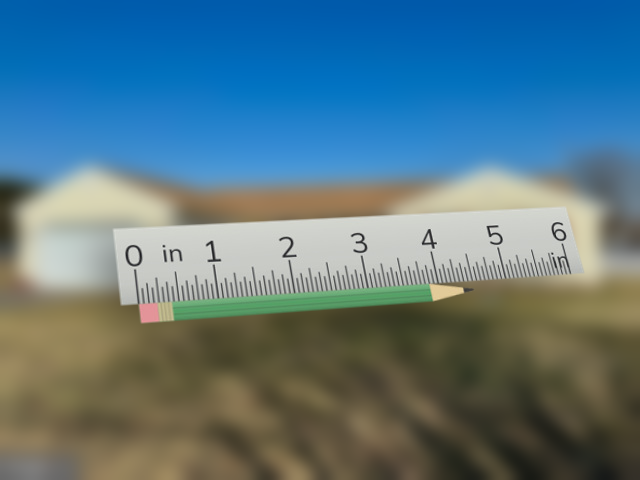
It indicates 4.5 in
